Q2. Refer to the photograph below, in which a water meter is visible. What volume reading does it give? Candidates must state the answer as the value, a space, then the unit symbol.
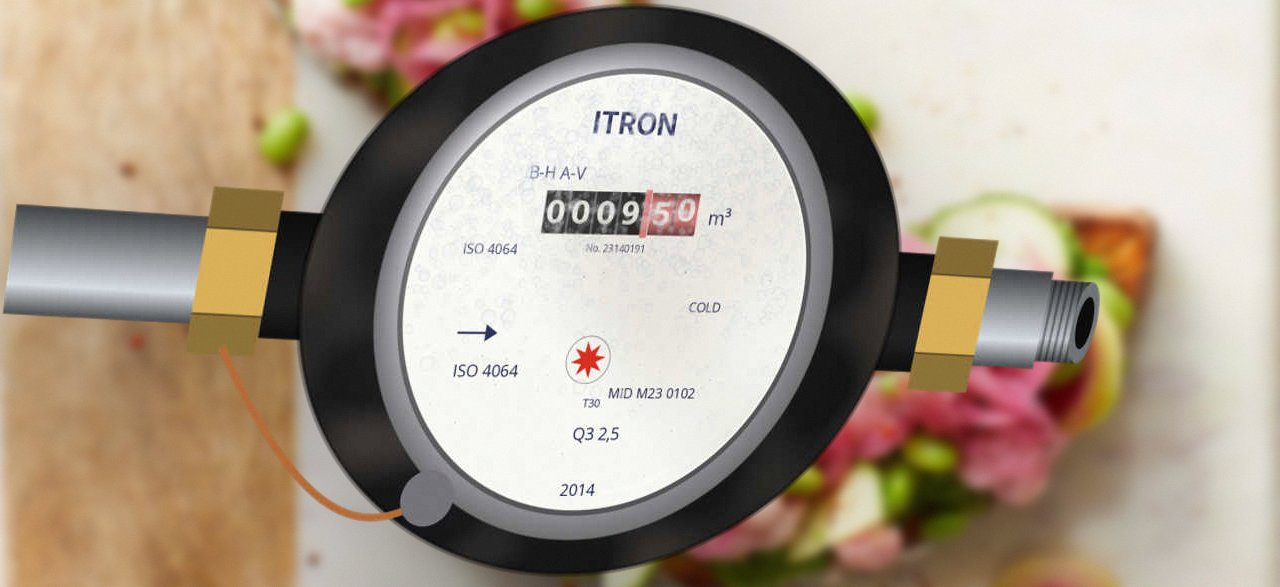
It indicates 9.50 m³
